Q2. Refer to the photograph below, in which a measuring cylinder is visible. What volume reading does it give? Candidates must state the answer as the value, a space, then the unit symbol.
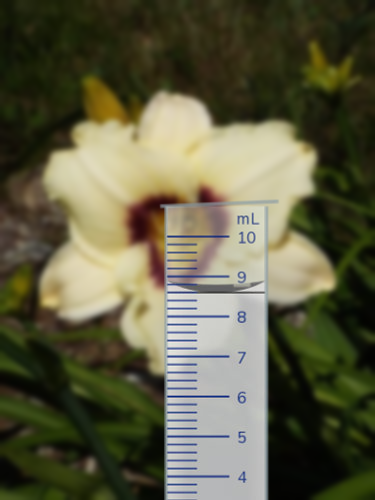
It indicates 8.6 mL
